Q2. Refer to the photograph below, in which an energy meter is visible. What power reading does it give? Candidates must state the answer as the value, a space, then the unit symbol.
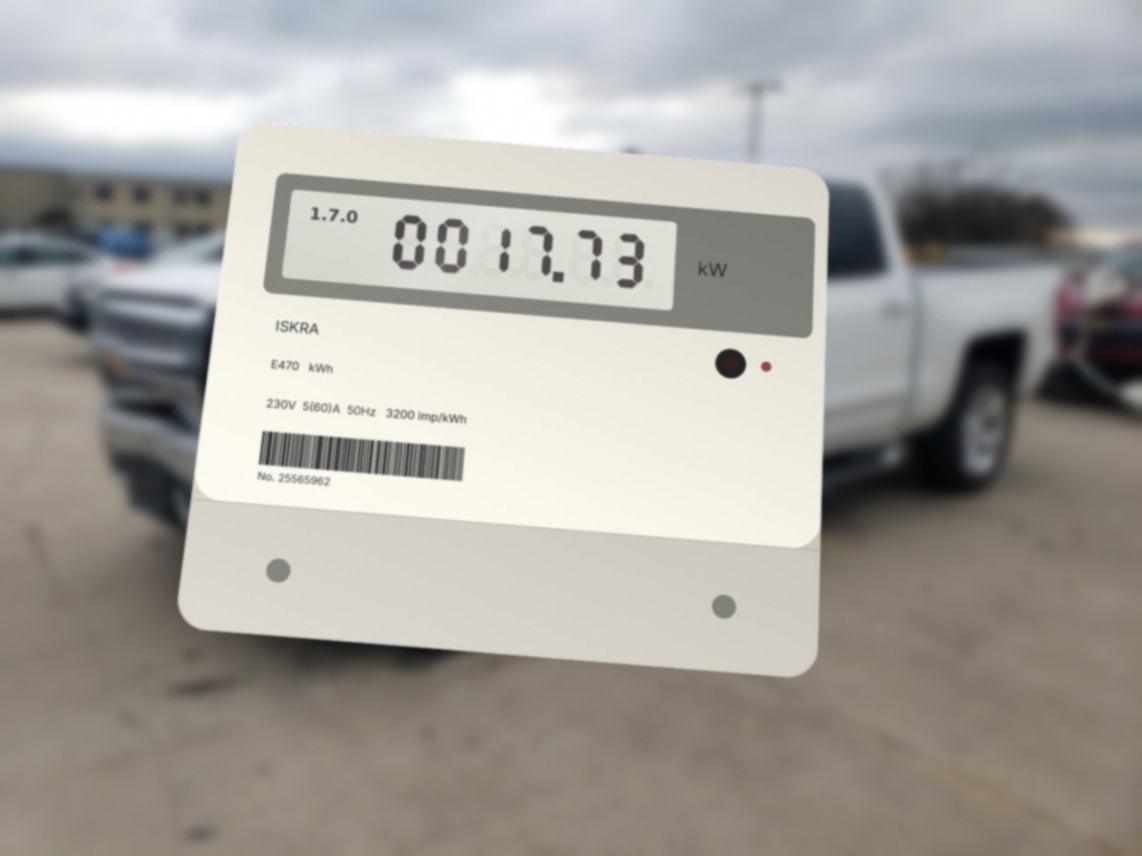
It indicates 17.73 kW
